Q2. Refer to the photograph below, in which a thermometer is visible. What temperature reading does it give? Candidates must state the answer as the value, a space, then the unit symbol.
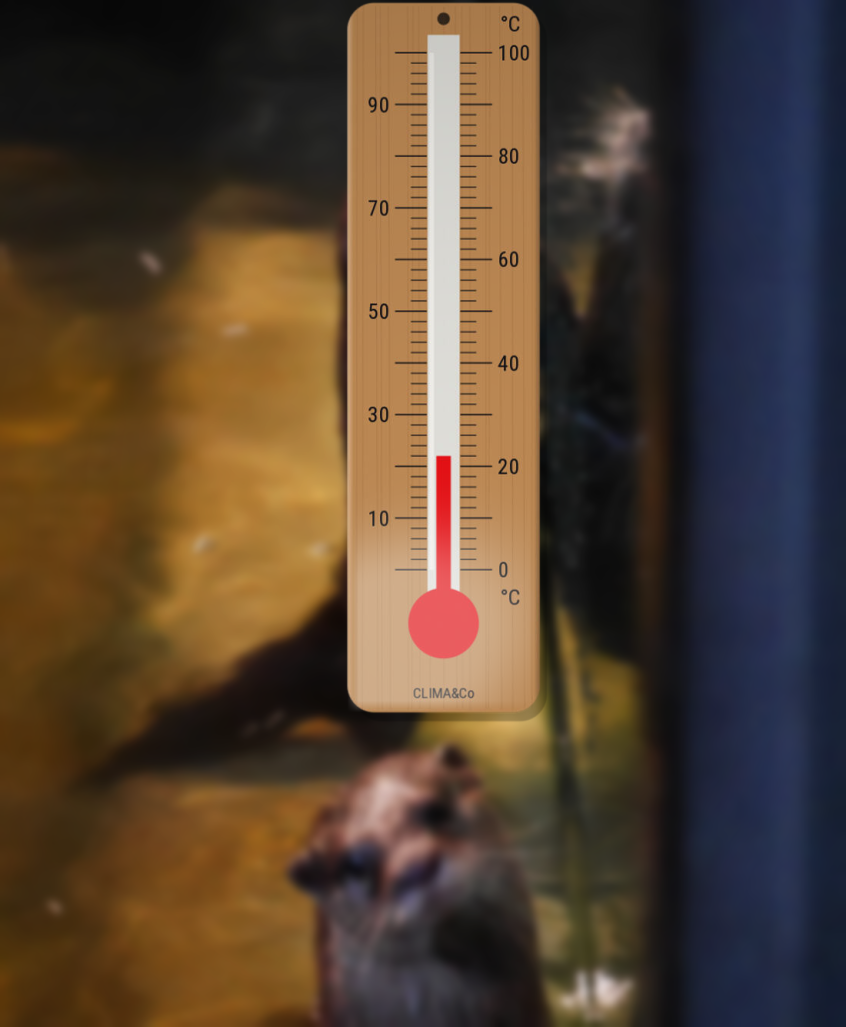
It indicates 22 °C
